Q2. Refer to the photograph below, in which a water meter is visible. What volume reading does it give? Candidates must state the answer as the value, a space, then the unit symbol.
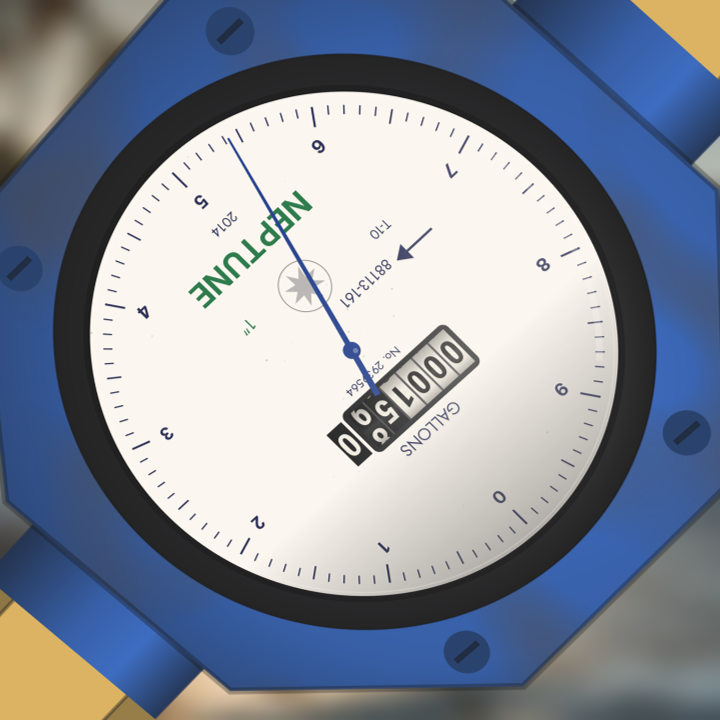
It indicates 1585.4 gal
